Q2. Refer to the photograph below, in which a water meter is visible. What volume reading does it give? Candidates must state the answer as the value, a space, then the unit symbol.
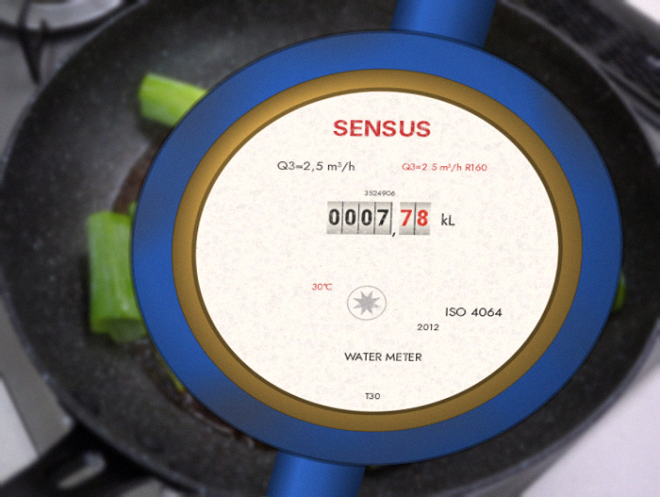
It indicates 7.78 kL
